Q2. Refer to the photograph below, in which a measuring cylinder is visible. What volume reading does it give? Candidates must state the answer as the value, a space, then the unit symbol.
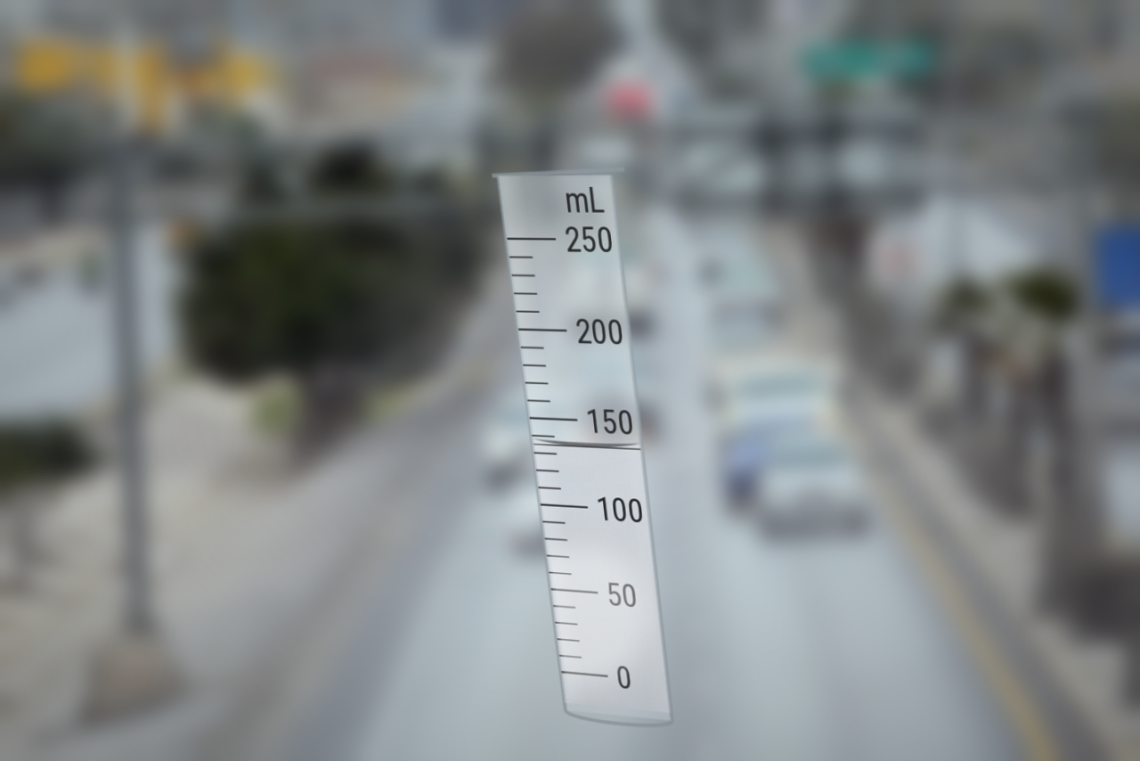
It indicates 135 mL
